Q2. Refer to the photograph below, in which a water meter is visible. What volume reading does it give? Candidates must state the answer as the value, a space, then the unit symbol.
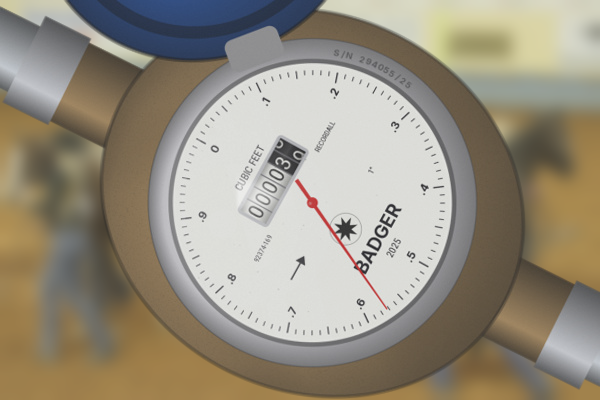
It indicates 38.57 ft³
